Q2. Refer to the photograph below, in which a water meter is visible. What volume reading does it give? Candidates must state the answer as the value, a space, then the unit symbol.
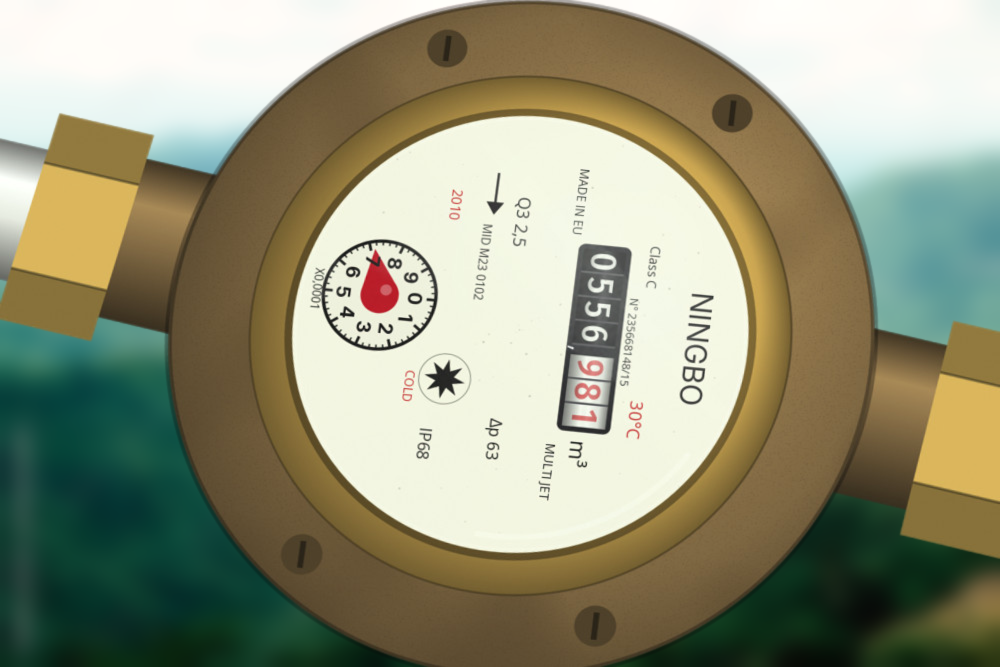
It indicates 556.9817 m³
